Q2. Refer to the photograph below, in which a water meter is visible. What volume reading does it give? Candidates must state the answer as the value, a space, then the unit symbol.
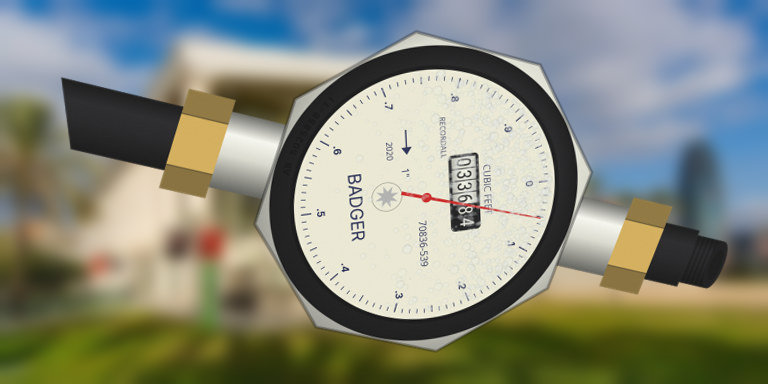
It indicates 33684.05 ft³
